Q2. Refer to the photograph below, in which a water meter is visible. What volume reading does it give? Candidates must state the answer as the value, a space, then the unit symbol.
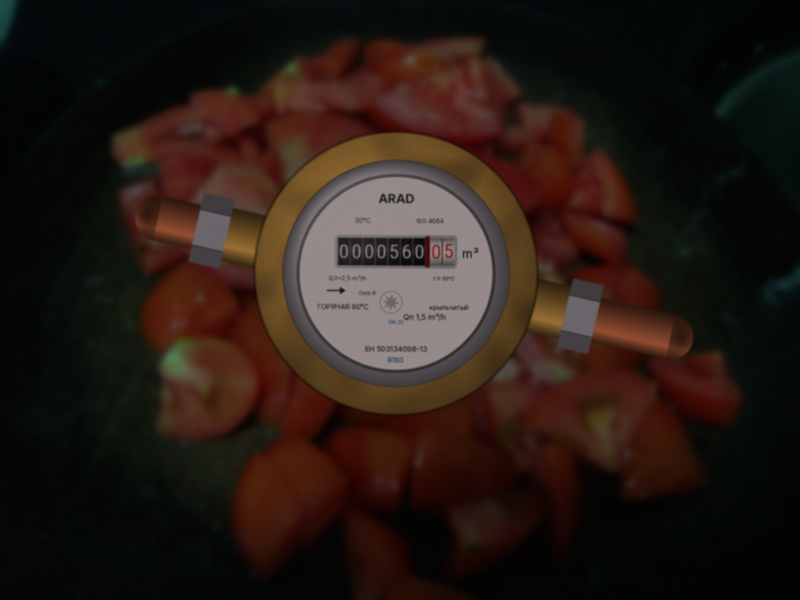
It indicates 560.05 m³
